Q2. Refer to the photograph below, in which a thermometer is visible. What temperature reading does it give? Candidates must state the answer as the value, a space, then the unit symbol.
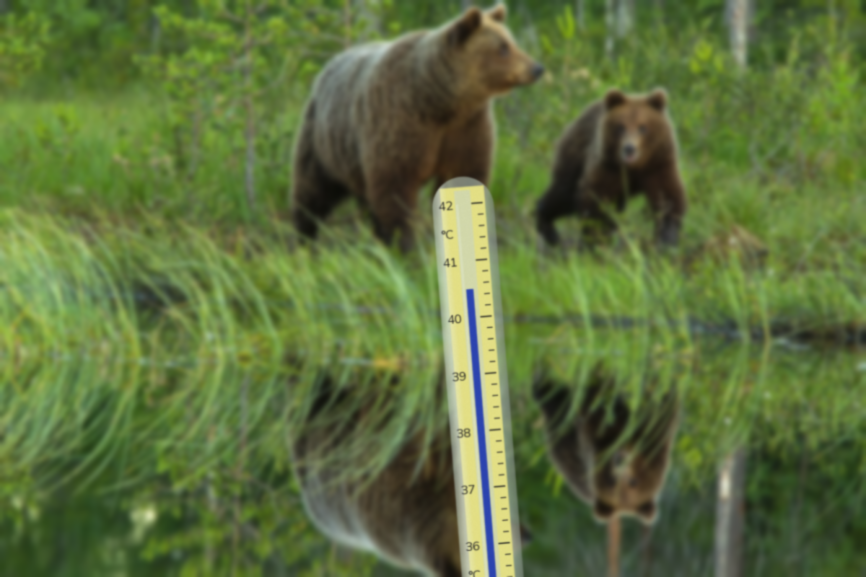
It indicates 40.5 °C
